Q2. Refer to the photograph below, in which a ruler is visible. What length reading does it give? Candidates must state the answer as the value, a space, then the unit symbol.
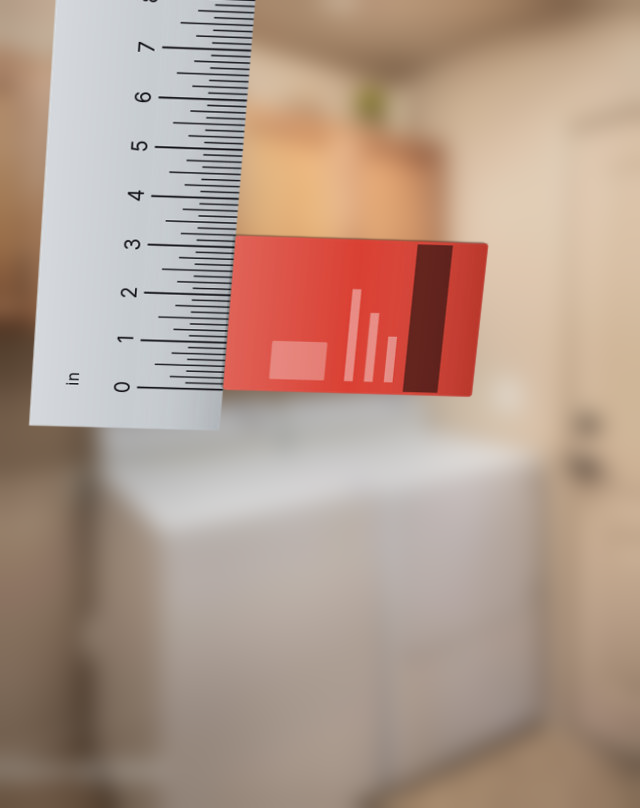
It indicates 3.25 in
